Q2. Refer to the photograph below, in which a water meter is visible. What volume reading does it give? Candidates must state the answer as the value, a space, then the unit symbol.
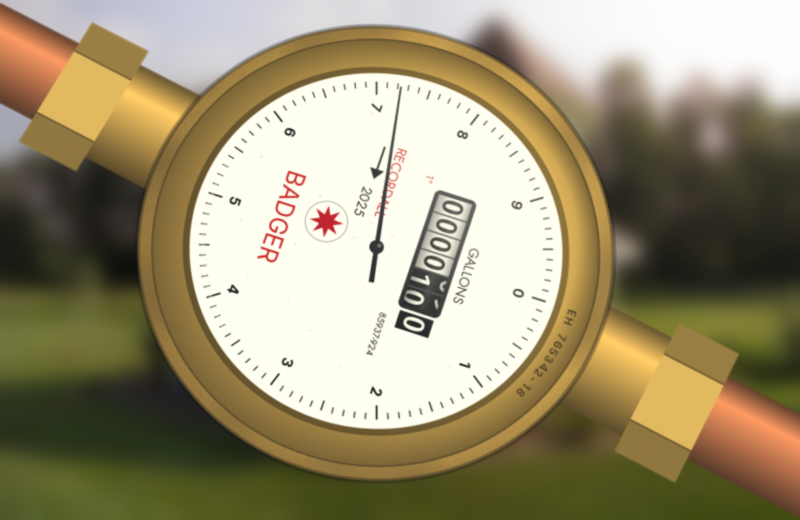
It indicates 97.2 gal
